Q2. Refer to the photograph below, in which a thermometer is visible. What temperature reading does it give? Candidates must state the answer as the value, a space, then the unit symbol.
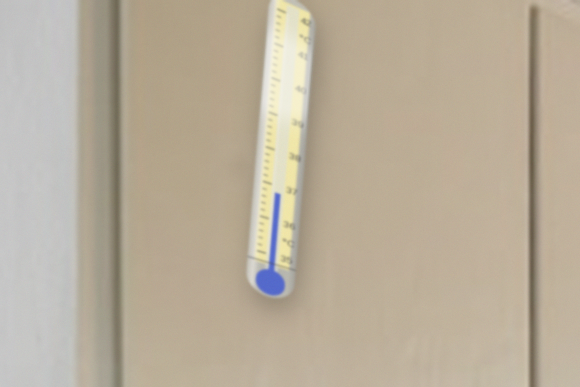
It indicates 36.8 °C
